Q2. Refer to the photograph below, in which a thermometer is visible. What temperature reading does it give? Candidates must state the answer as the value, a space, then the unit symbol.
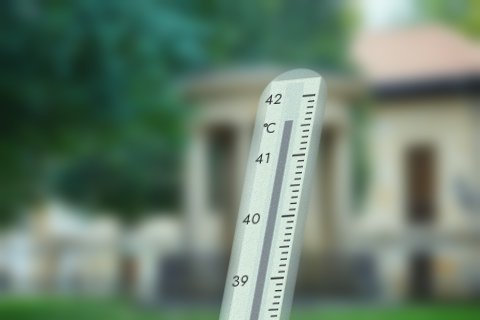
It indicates 41.6 °C
